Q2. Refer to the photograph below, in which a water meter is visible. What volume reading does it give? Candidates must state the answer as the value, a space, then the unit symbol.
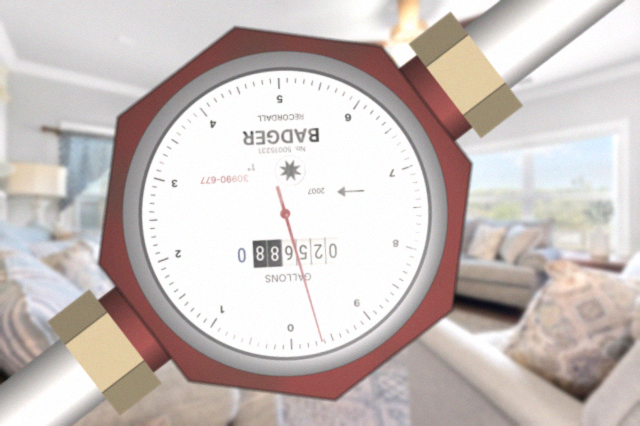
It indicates 256879.6 gal
